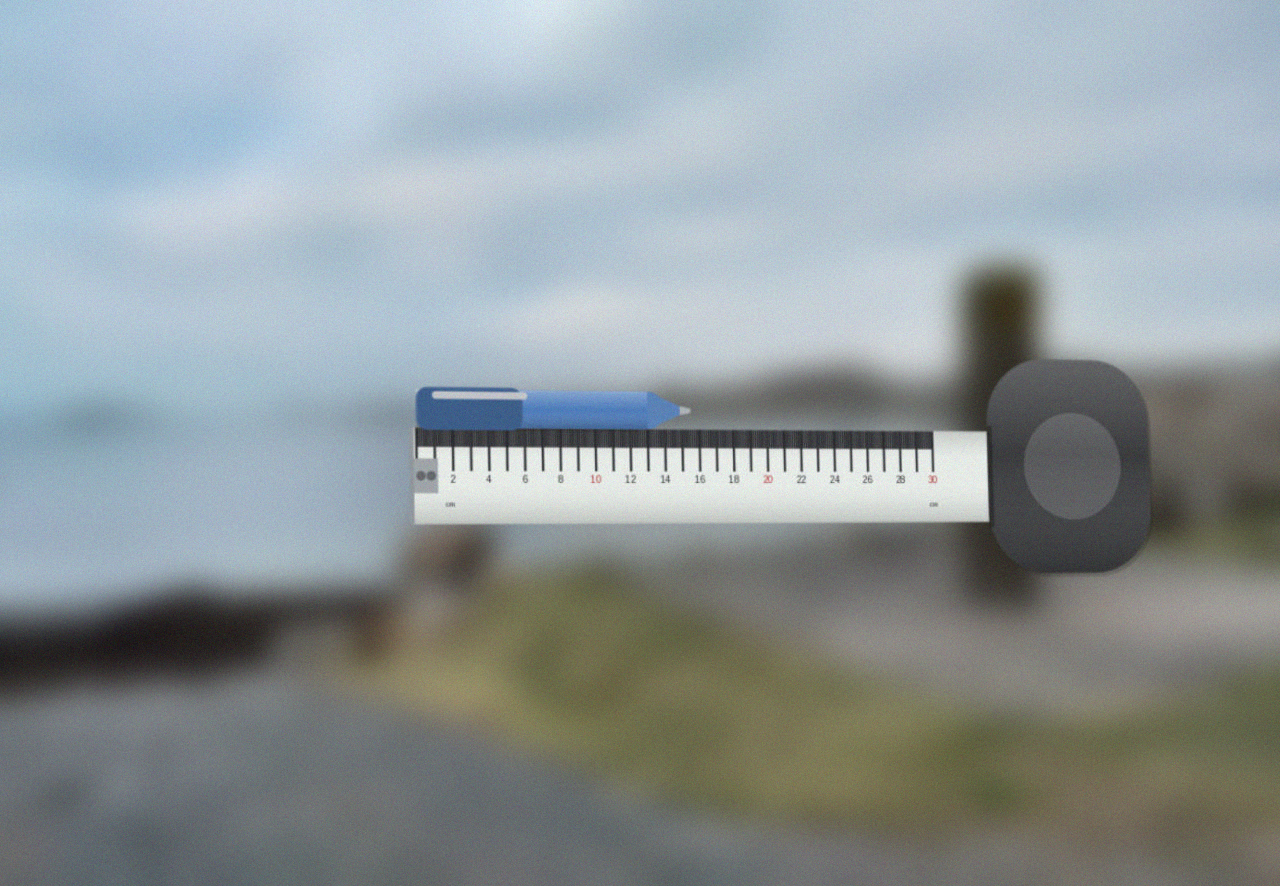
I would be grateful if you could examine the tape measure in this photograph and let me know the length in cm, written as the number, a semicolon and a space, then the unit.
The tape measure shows 15.5; cm
